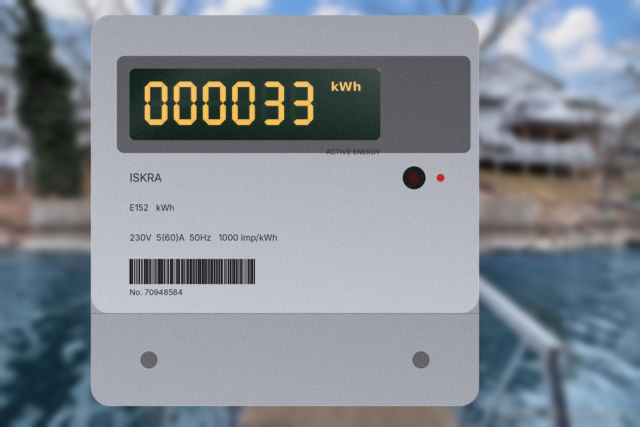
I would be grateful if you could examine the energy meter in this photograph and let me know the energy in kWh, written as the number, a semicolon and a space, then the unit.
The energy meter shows 33; kWh
